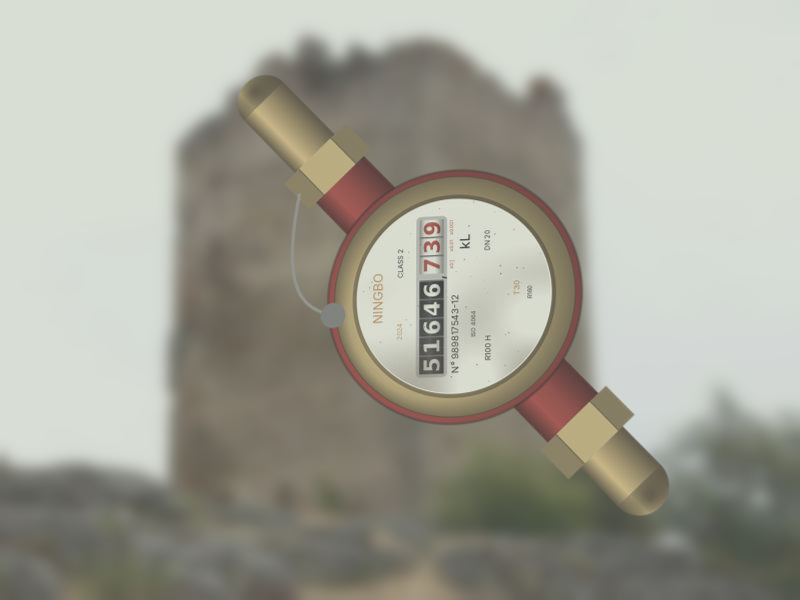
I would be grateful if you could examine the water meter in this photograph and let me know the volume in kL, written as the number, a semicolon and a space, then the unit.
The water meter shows 51646.739; kL
